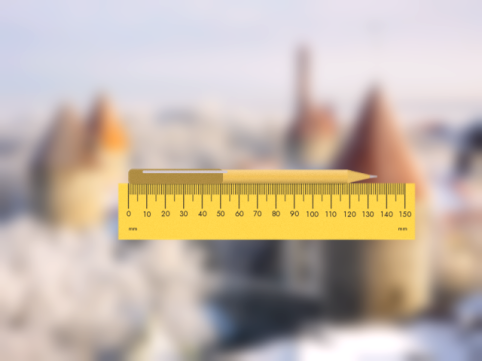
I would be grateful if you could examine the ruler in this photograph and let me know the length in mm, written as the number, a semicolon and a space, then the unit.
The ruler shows 135; mm
